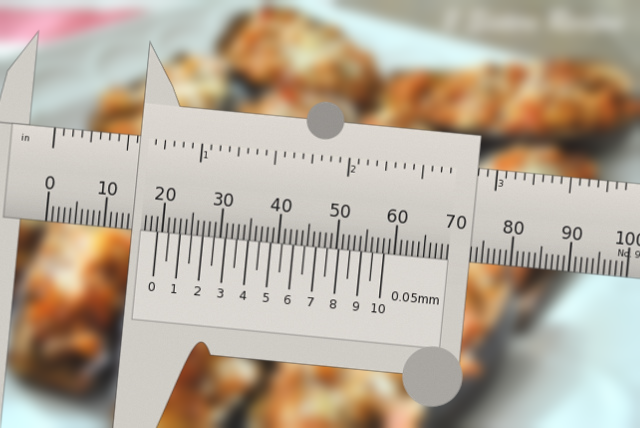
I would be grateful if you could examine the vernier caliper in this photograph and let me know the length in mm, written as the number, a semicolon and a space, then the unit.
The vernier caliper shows 19.2; mm
